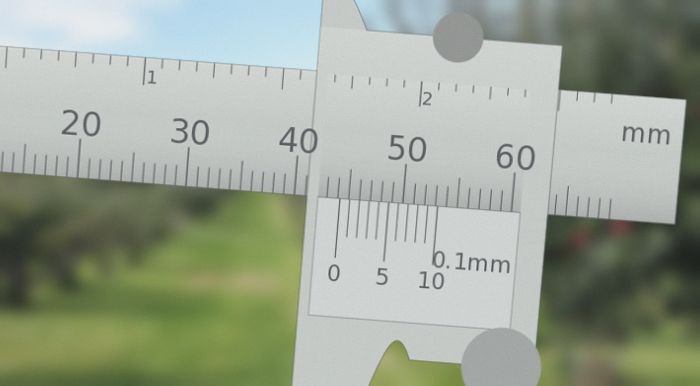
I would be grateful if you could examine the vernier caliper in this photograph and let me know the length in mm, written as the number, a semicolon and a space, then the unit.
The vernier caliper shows 44.2; mm
